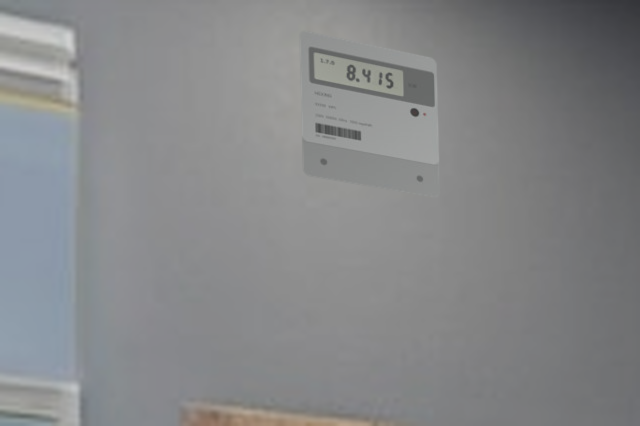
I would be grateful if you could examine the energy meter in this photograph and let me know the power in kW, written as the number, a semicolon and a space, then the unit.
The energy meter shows 8.415; kW
